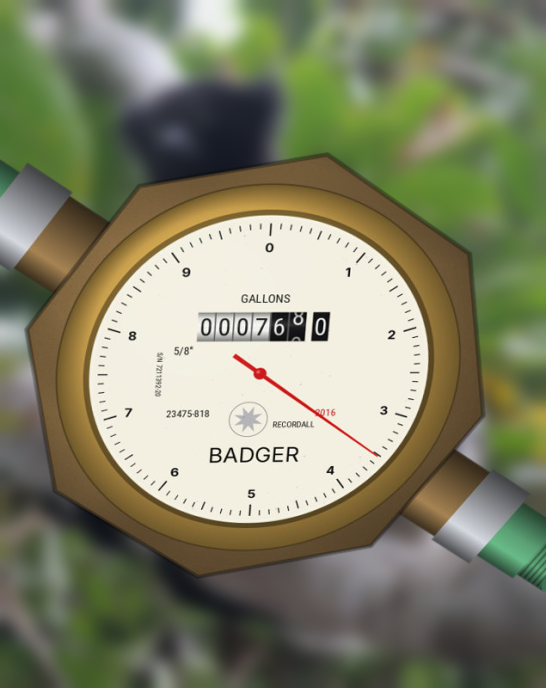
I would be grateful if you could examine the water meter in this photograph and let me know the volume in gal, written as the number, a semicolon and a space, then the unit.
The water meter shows 7683.5; gal
